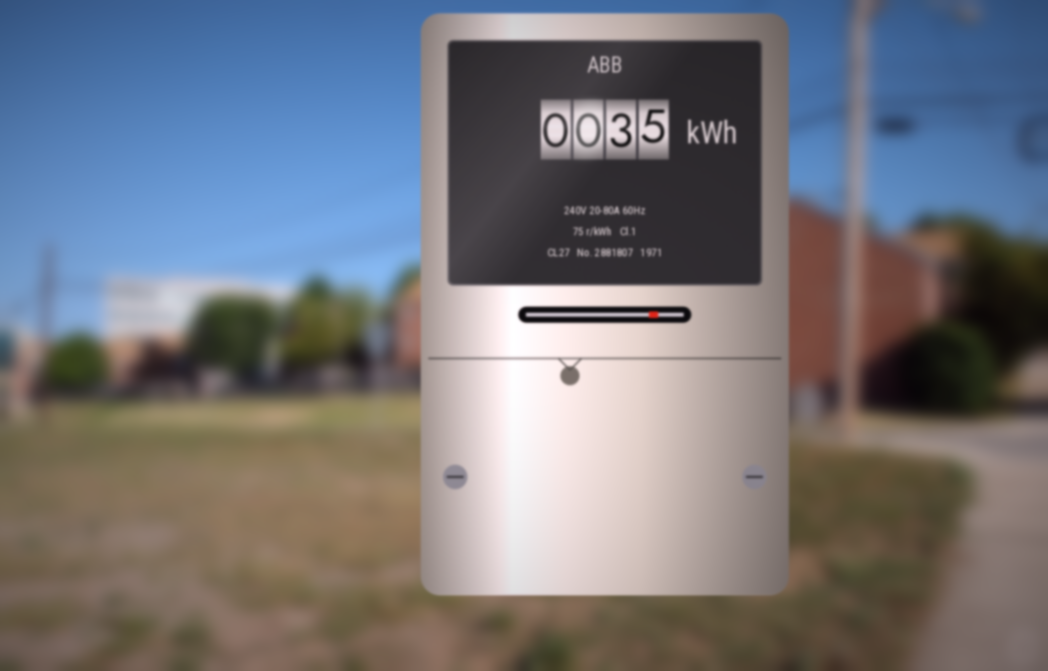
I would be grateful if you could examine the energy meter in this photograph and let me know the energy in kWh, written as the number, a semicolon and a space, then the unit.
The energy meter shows 35; kWh
